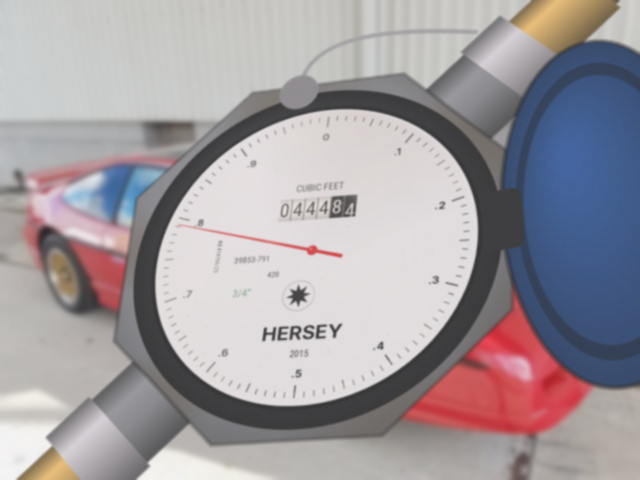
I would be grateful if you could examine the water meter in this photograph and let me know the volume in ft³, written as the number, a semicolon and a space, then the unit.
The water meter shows 44483.79; ft³
